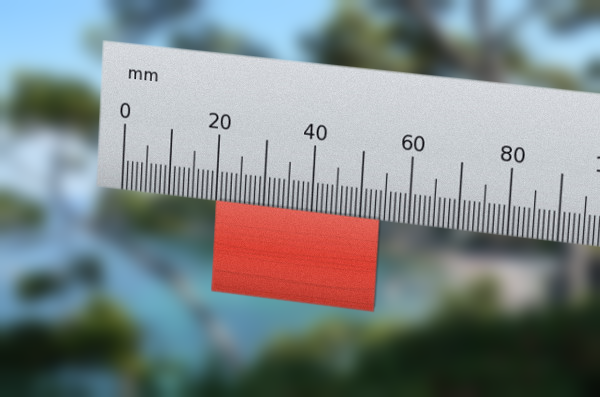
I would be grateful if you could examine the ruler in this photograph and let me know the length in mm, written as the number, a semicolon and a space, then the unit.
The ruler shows 34; mm
